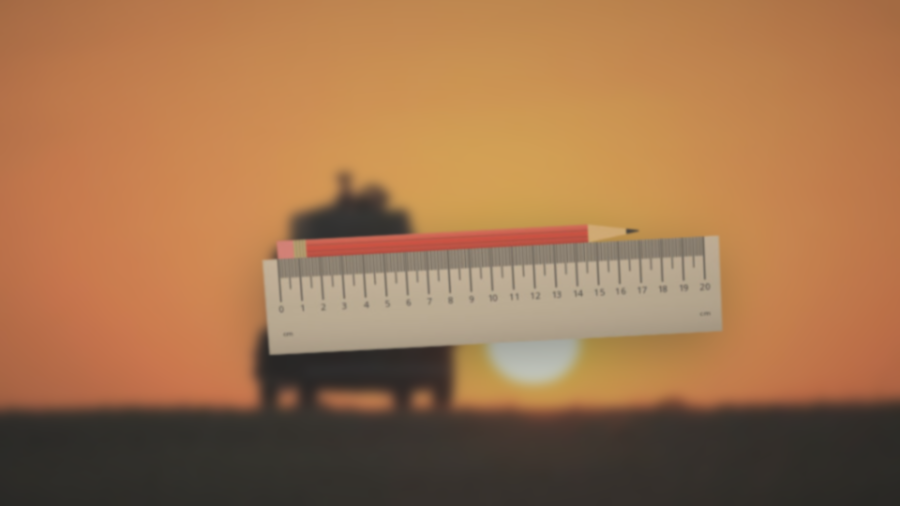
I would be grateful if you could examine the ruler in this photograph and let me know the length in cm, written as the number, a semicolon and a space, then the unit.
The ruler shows 17; cm
